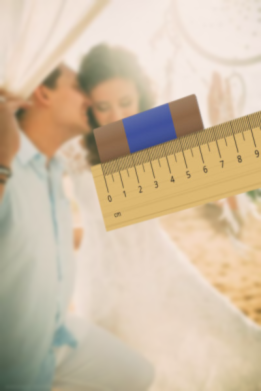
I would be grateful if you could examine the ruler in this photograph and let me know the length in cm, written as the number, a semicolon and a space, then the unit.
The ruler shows 6.5; cm
